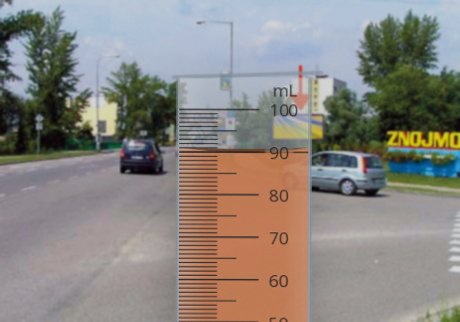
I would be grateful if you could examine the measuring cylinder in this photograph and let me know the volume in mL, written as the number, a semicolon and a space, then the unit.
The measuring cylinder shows 90; mL
